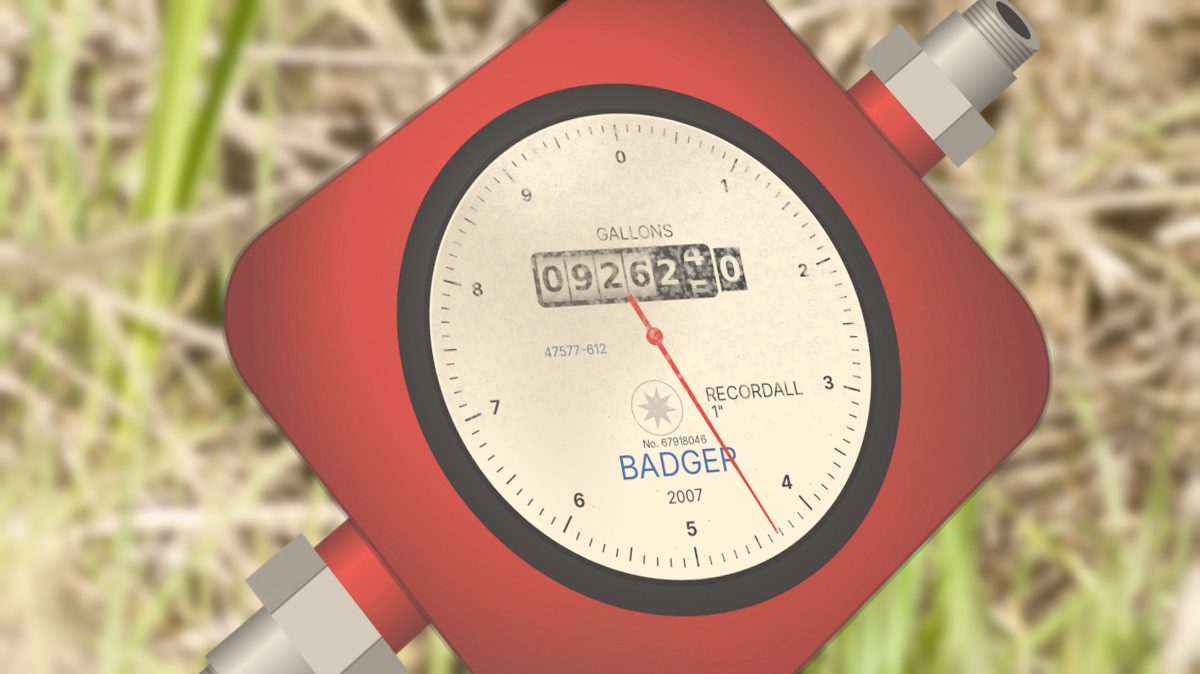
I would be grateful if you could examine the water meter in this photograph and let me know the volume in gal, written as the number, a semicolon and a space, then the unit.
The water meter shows 926244.3; gal
